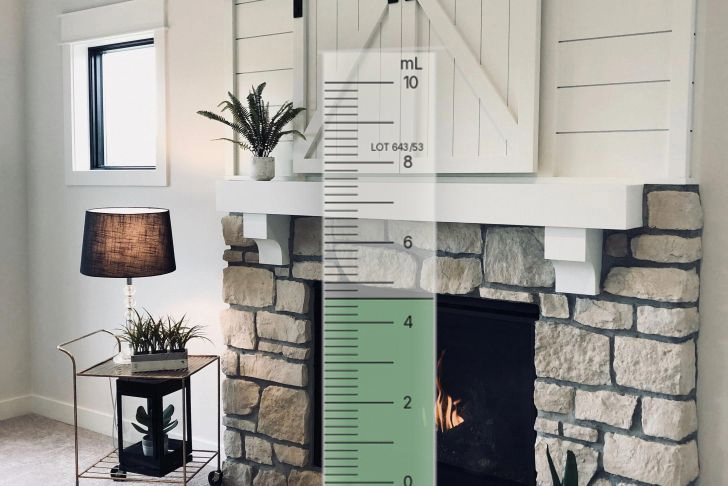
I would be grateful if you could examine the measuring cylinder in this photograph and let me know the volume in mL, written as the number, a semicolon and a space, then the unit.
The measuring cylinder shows 4.6; mL
